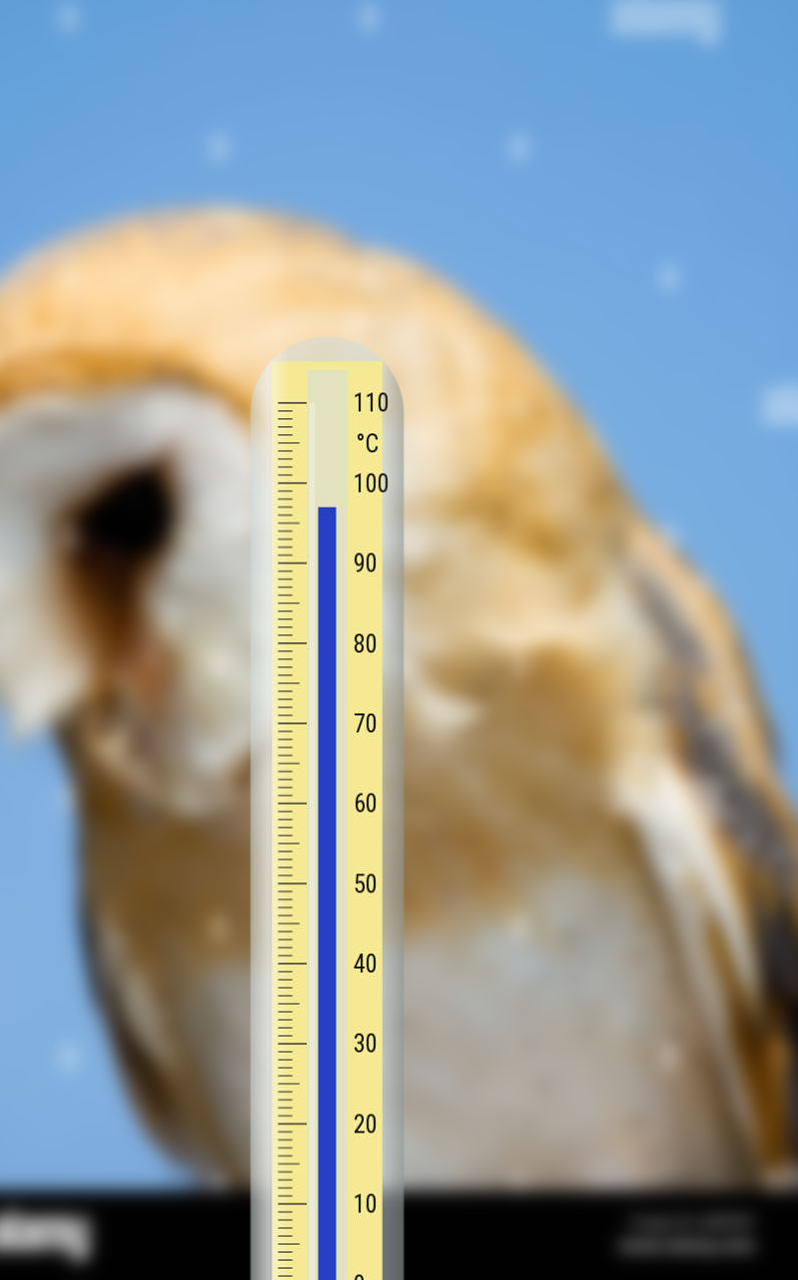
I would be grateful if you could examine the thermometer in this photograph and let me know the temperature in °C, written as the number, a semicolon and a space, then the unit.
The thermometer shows 97; °C
